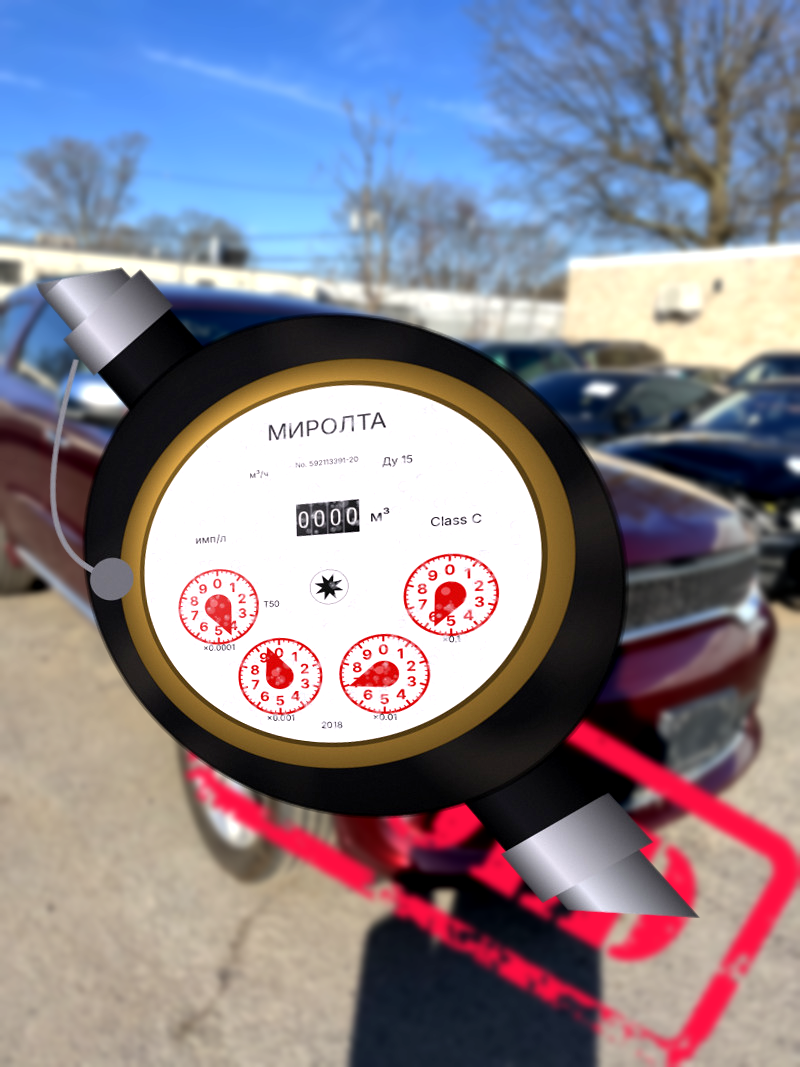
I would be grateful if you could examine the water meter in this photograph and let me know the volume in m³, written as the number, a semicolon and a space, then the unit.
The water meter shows 0.5694; m³
